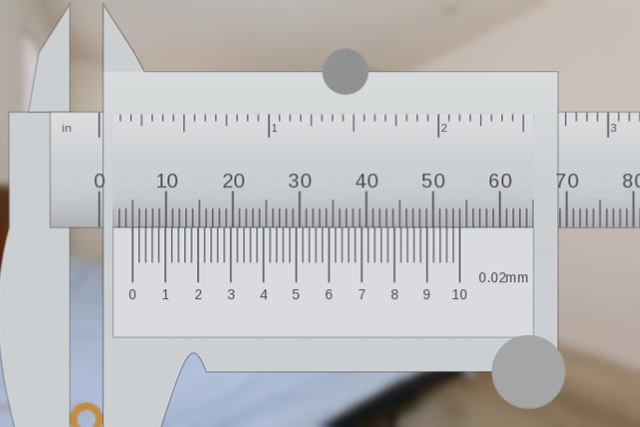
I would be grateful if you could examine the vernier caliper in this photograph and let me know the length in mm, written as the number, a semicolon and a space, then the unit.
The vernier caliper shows 5.0; mm
